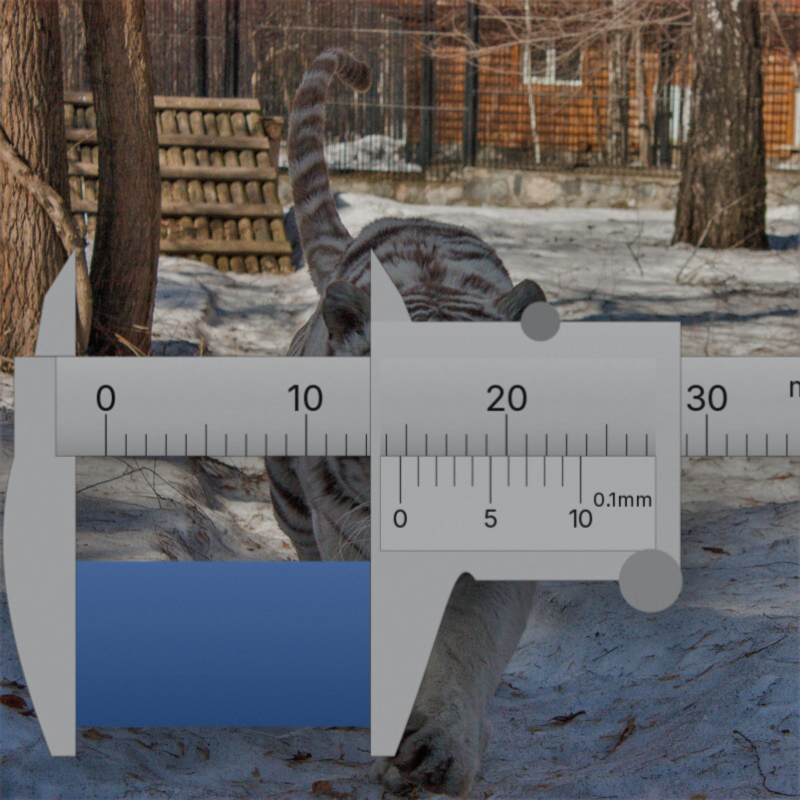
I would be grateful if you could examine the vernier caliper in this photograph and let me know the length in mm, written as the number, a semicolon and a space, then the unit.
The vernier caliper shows 14.7; mm
